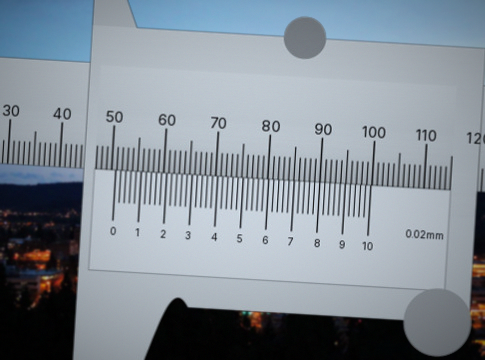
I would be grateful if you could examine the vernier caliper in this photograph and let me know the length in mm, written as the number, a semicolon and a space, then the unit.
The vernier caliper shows 50.8; mm
